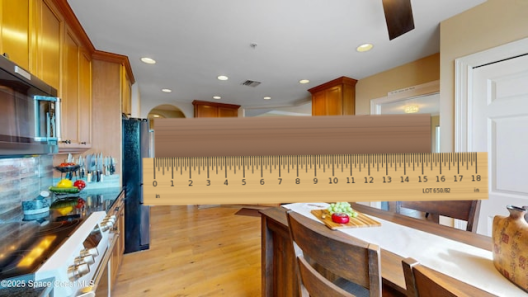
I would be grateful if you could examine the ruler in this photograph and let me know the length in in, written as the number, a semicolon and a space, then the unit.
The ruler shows 15.5; in
